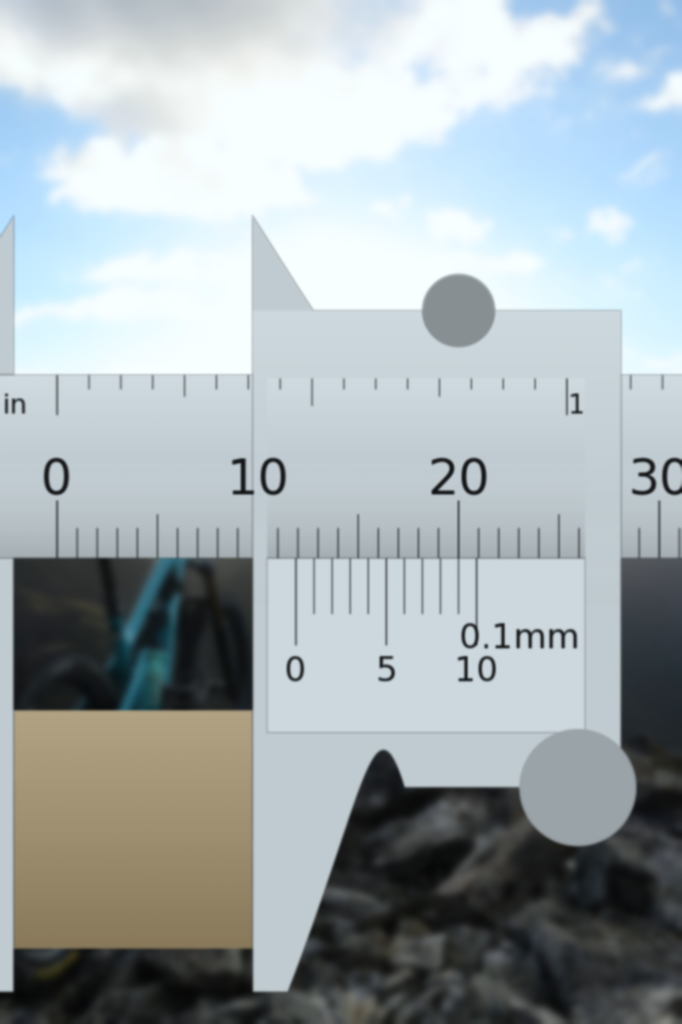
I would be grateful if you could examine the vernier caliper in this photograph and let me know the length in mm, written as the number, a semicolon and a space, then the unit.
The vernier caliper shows 11.9; mm
